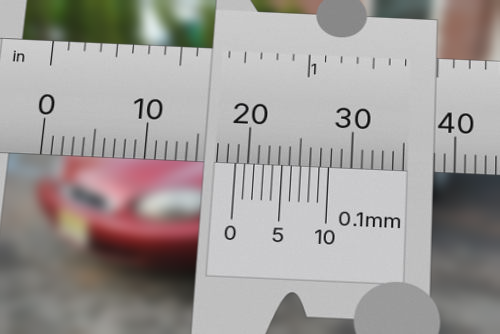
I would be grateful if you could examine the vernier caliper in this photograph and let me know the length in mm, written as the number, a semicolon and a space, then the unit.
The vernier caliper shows 18.8; mm
